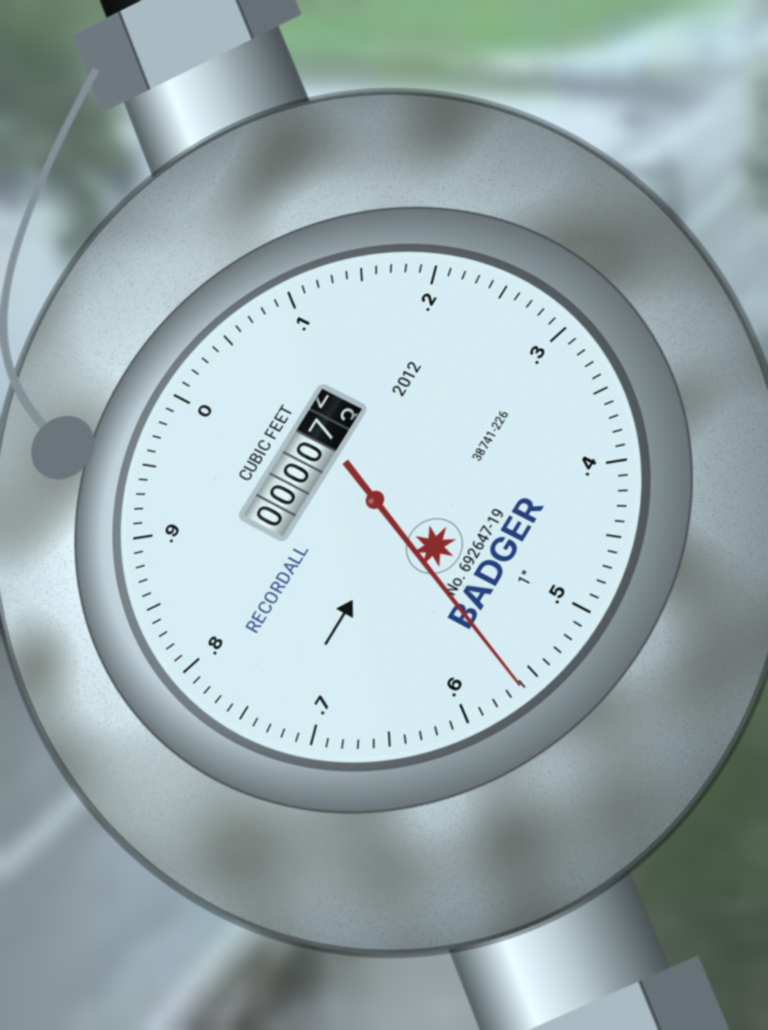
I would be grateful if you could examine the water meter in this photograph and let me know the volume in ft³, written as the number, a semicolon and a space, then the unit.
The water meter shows 72.56; ft³
